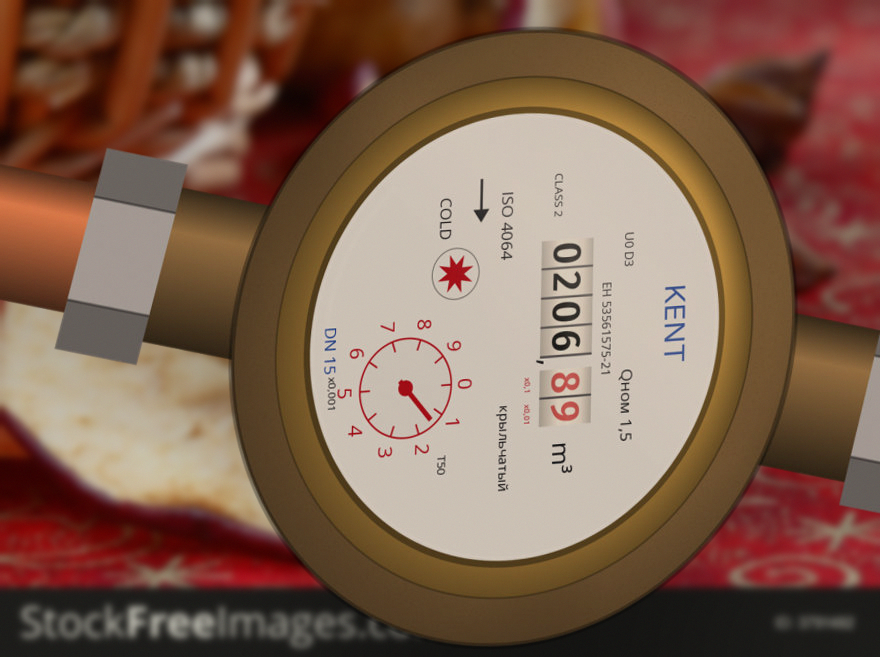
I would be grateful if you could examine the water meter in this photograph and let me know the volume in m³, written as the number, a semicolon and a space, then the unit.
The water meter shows 206.891; m³
